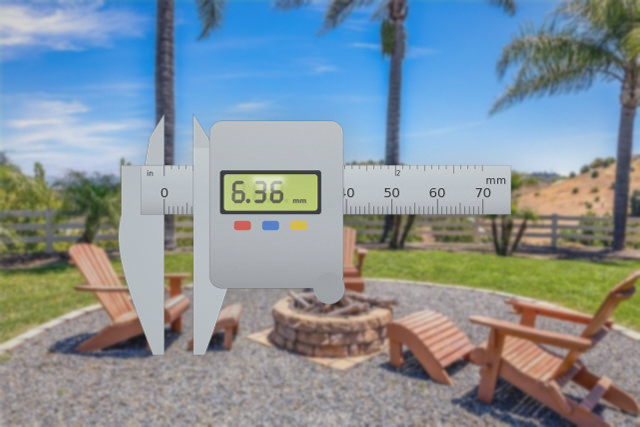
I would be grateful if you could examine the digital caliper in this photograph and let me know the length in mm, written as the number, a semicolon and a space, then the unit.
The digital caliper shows 6.36; mm
